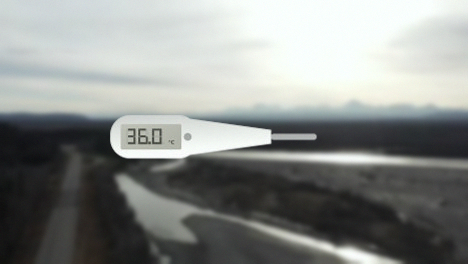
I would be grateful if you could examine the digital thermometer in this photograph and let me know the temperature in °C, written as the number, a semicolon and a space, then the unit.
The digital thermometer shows 36.0; °C
